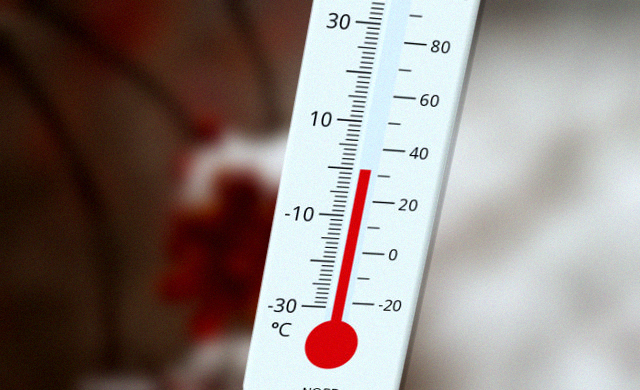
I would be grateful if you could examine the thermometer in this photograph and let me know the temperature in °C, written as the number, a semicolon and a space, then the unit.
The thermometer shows 0; °C
